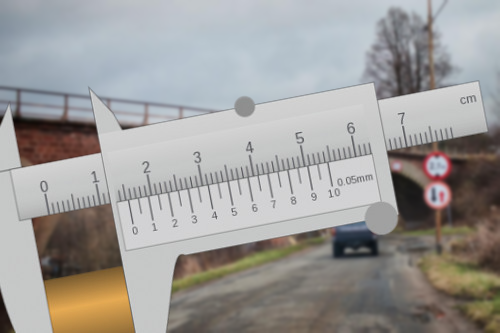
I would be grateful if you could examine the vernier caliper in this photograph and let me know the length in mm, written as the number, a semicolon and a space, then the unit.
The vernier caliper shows 15.5; mm
